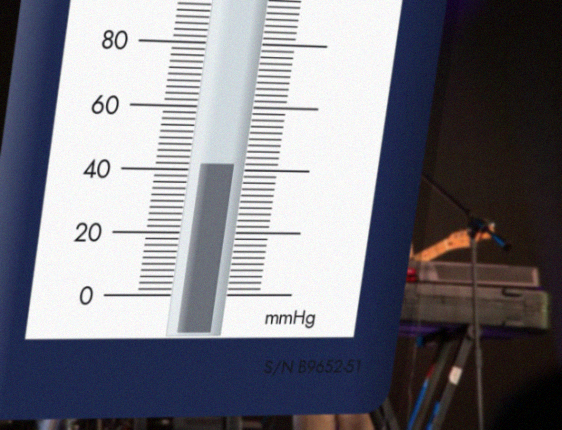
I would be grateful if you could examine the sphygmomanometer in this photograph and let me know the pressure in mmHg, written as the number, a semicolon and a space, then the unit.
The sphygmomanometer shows 42; mmHg
